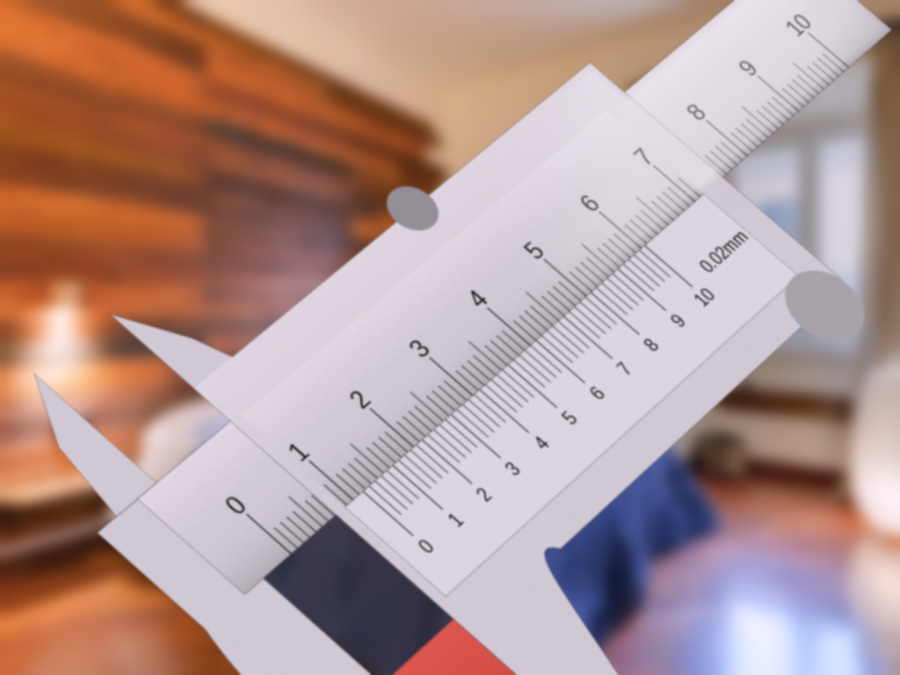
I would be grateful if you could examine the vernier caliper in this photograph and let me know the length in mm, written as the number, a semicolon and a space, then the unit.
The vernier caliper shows 11.6; mm
